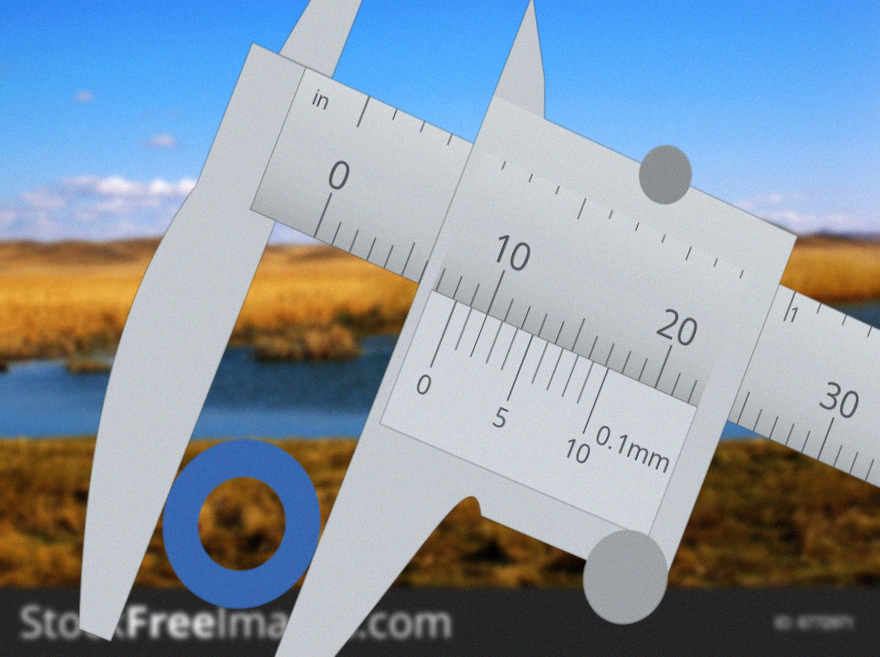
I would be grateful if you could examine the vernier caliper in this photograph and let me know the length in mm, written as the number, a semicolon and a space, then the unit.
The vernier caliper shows 8.2; mm
